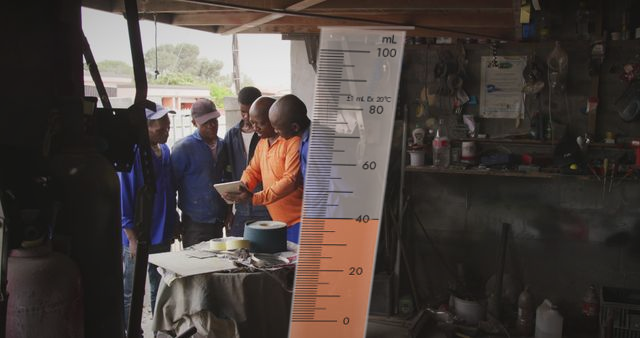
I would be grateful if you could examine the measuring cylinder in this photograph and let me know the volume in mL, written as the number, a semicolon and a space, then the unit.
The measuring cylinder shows 40; mL
